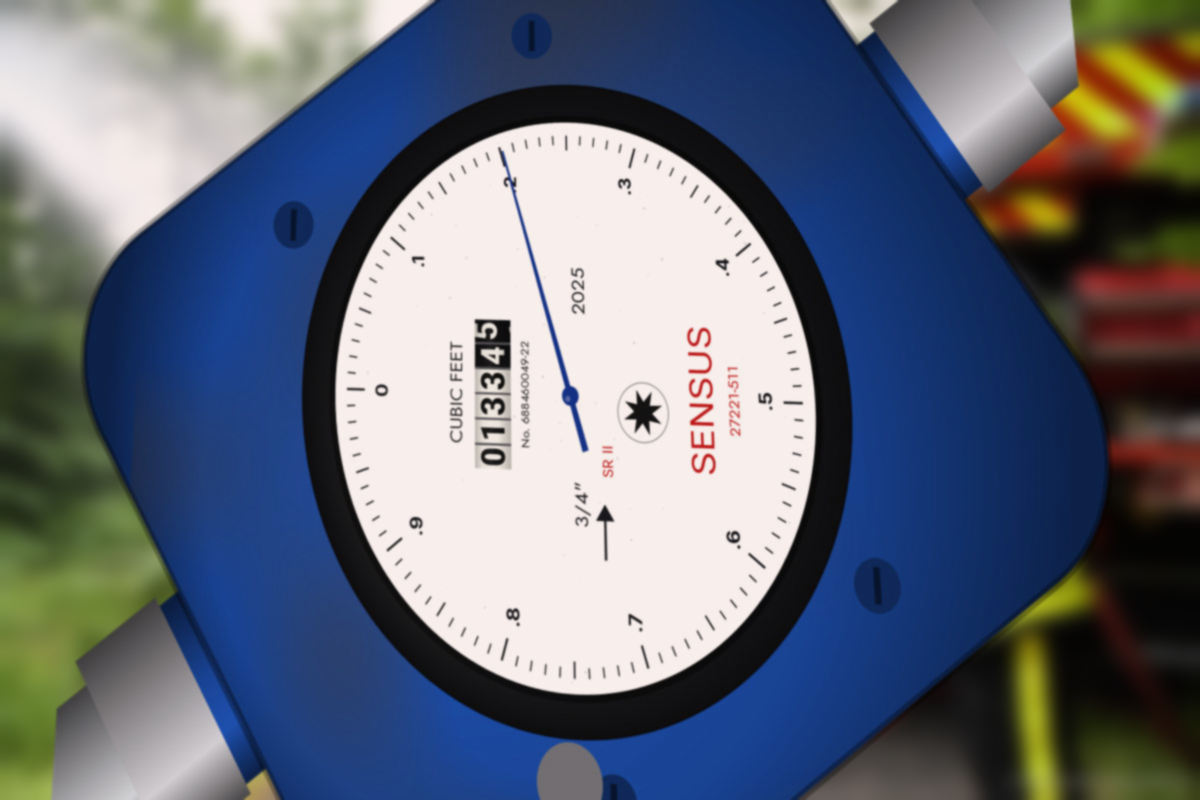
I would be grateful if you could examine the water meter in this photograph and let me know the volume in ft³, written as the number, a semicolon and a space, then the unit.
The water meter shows 13345.20; ft³
